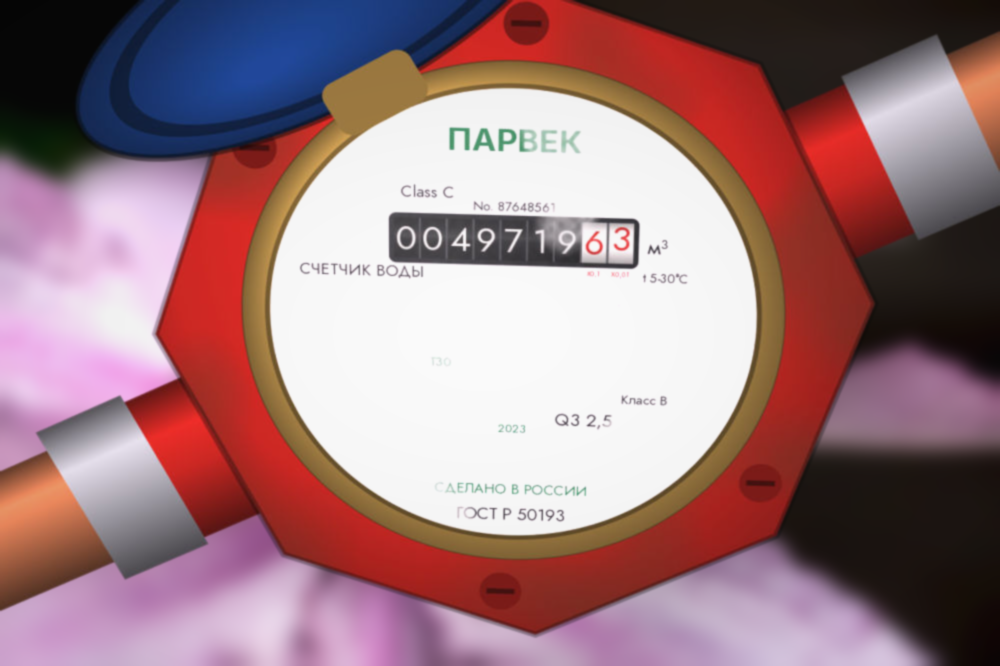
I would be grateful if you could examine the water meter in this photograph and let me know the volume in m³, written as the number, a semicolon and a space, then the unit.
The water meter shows 49719.63; m³
